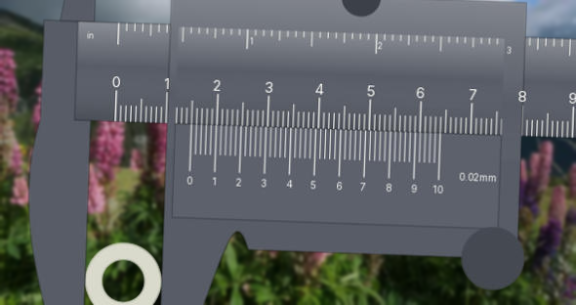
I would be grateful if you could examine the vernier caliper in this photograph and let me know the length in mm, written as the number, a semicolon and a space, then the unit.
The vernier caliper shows 15.0; mm
